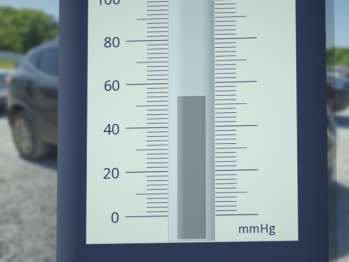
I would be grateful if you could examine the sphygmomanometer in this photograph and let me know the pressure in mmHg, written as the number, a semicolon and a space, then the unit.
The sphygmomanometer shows 54; mmHg
